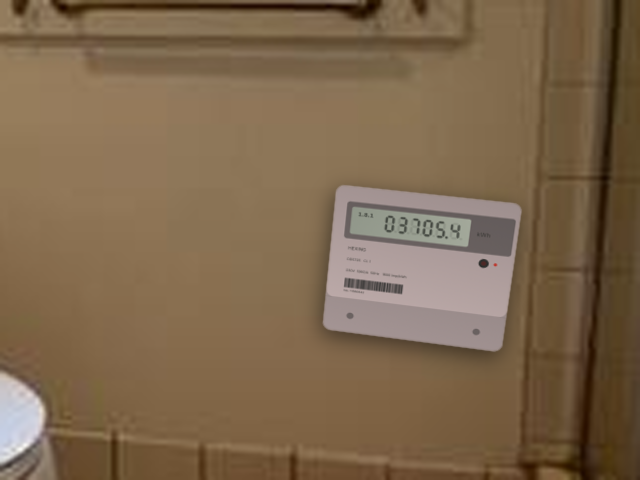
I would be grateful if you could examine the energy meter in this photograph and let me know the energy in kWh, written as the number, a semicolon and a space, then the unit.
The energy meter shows 3705.4; kWh
